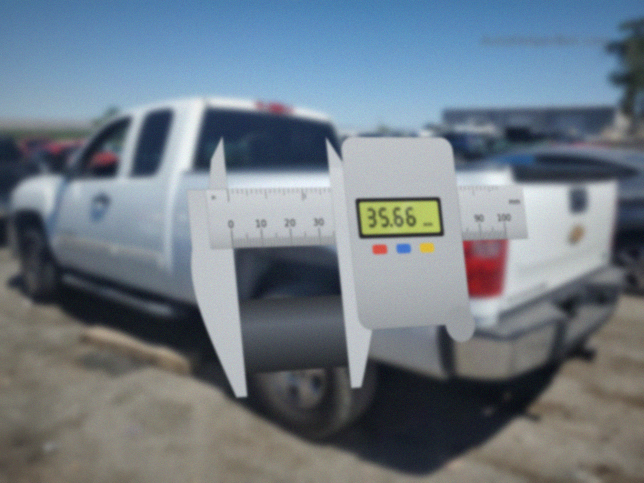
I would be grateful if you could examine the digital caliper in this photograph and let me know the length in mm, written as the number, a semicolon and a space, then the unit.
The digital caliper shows 35.66; mm
